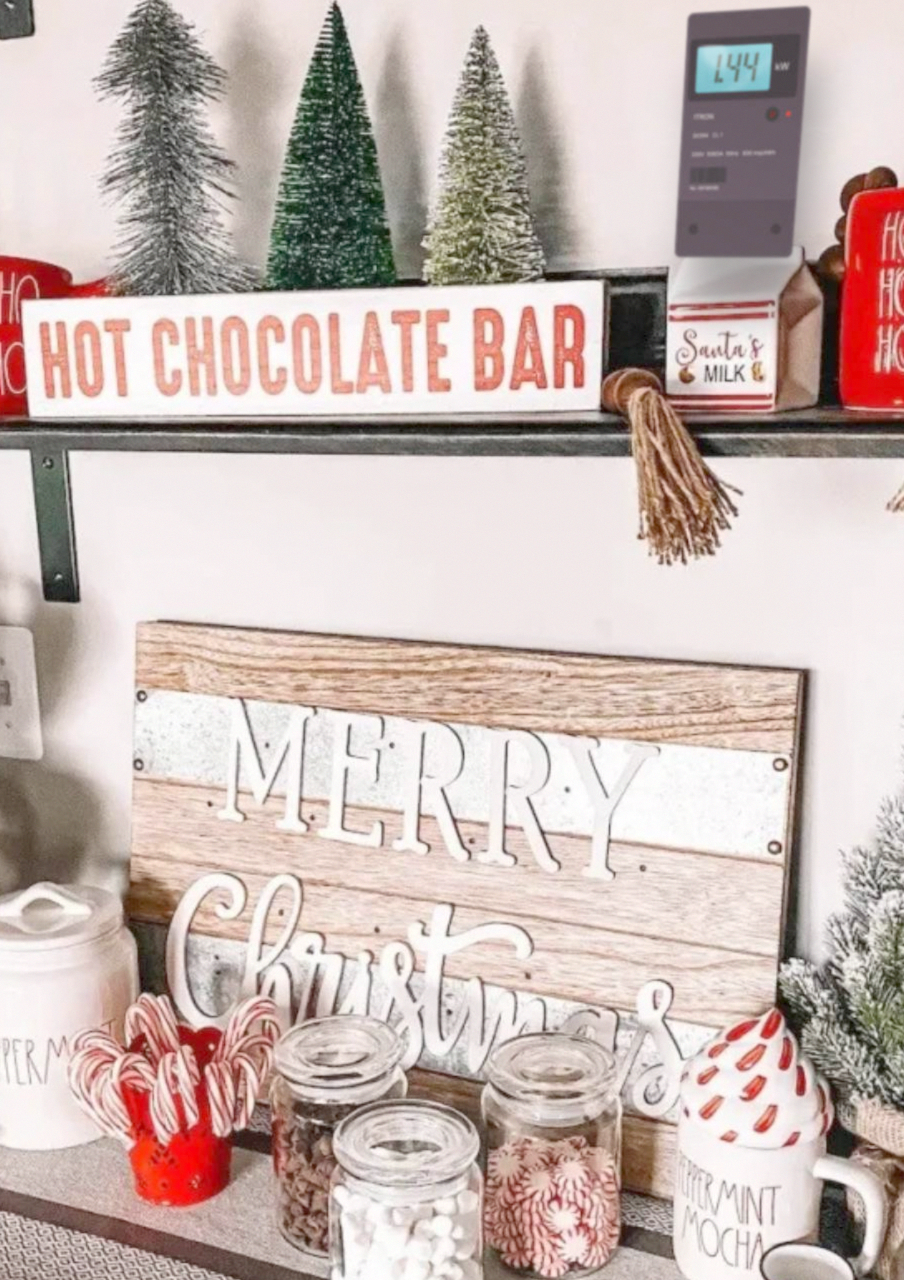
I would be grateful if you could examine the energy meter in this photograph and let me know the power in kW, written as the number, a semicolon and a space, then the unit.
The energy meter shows 1.44; kW
